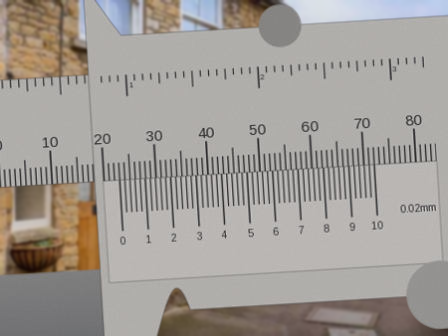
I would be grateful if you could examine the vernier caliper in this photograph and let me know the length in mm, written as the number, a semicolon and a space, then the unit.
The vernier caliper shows 23.0; mm
